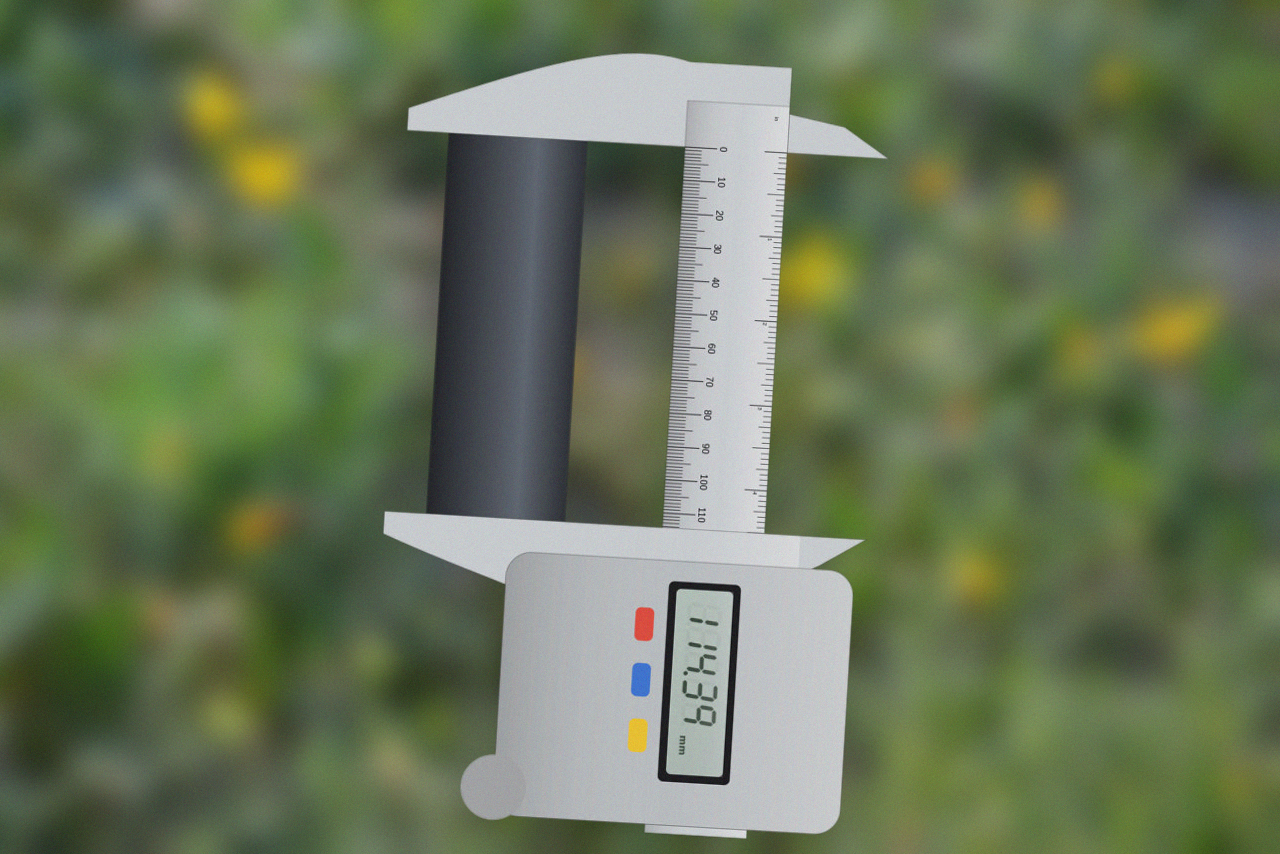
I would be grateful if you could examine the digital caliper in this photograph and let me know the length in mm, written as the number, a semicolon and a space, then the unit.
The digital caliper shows 114.39; mm
